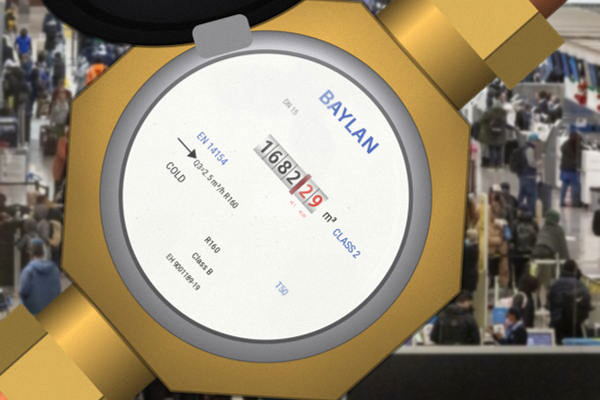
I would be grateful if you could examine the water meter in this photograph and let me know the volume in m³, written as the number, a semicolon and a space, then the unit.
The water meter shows 1682.29; m³
